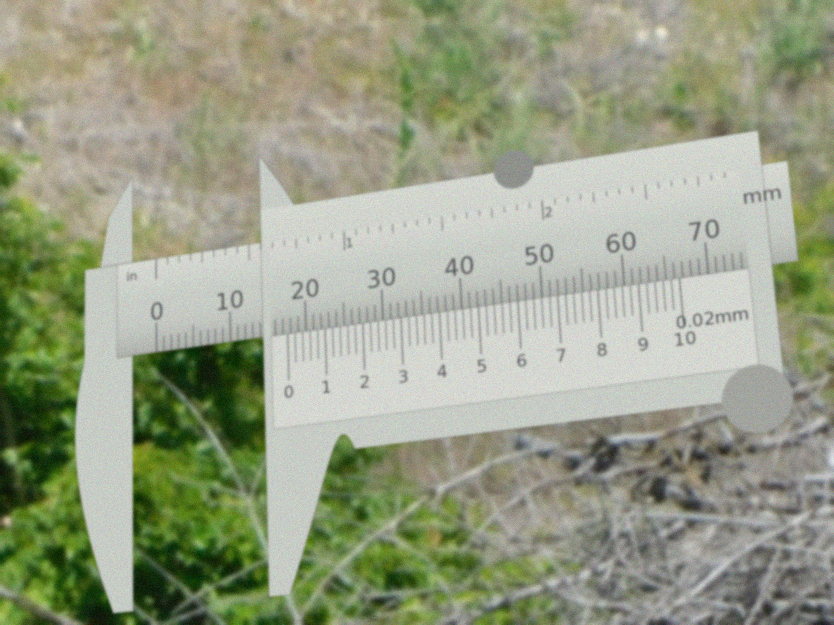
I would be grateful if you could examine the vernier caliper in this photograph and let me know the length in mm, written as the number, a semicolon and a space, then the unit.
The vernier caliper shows 17.6; mm
